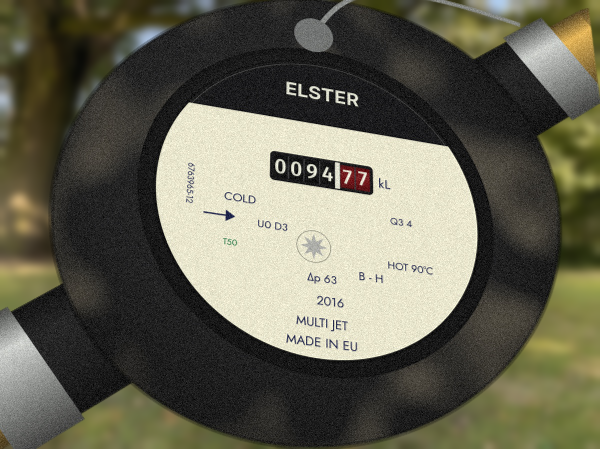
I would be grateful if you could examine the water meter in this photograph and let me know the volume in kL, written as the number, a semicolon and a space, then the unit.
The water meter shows 94.77; kL
